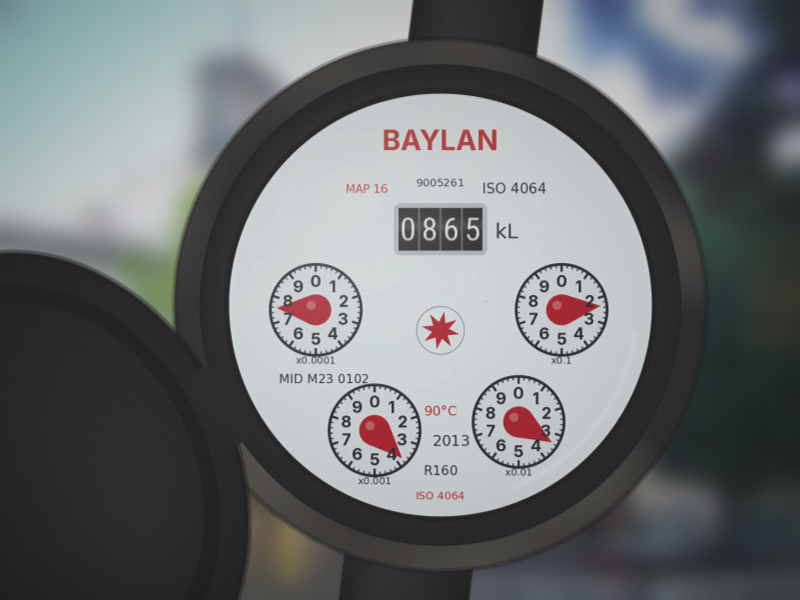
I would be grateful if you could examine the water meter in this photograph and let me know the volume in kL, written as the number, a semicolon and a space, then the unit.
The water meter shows 865.2337; kL
